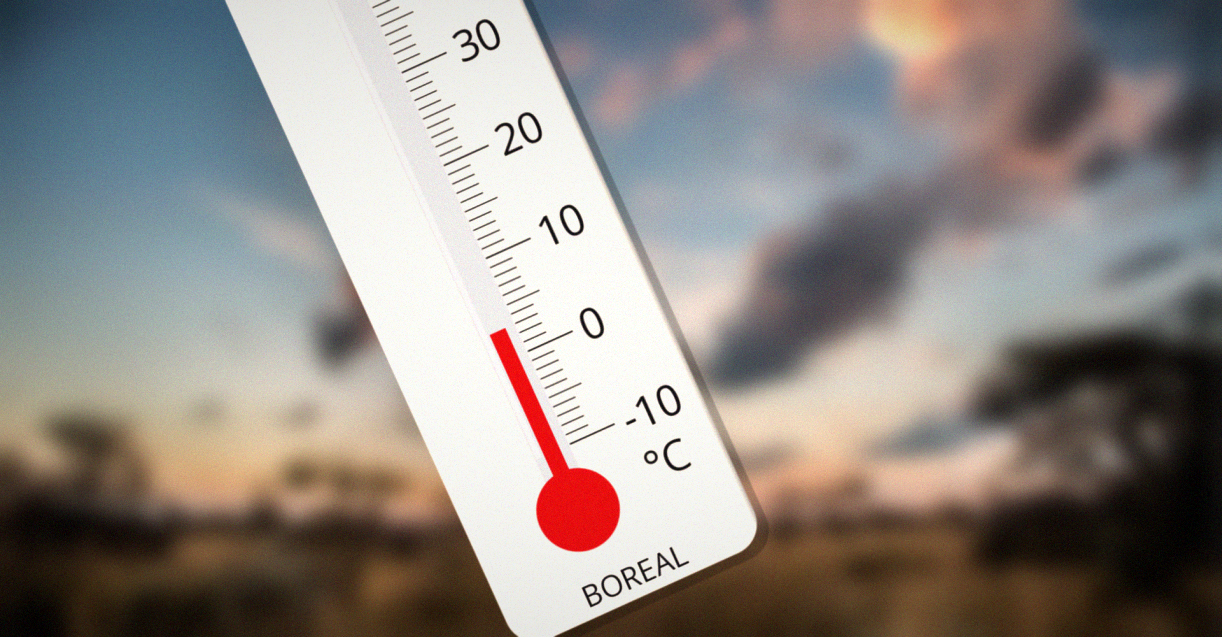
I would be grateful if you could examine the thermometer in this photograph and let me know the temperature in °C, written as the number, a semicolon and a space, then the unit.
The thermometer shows 3; °C
